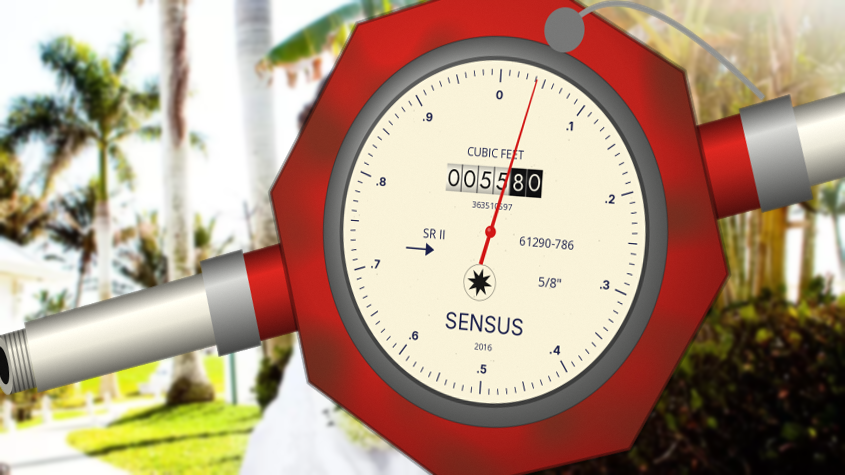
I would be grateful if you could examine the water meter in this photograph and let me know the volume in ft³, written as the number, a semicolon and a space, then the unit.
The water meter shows 5580.04; ft³
